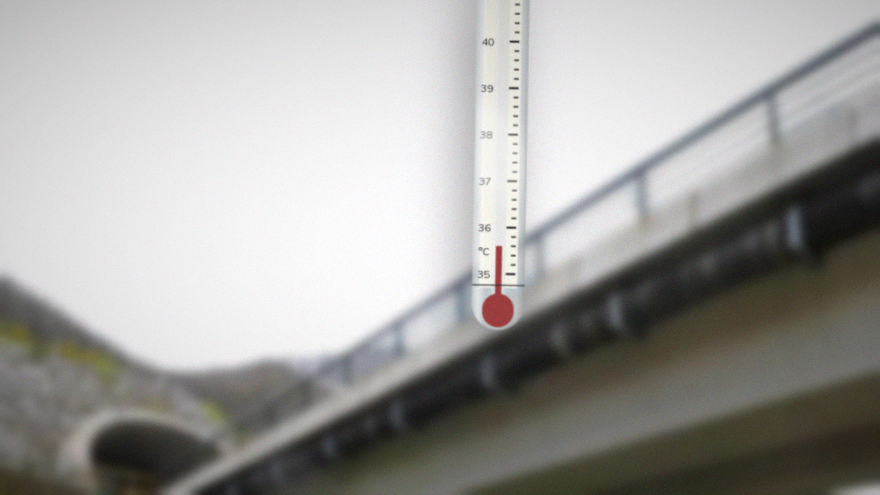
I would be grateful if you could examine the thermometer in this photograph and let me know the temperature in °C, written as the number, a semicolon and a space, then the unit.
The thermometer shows 35.6; °C
